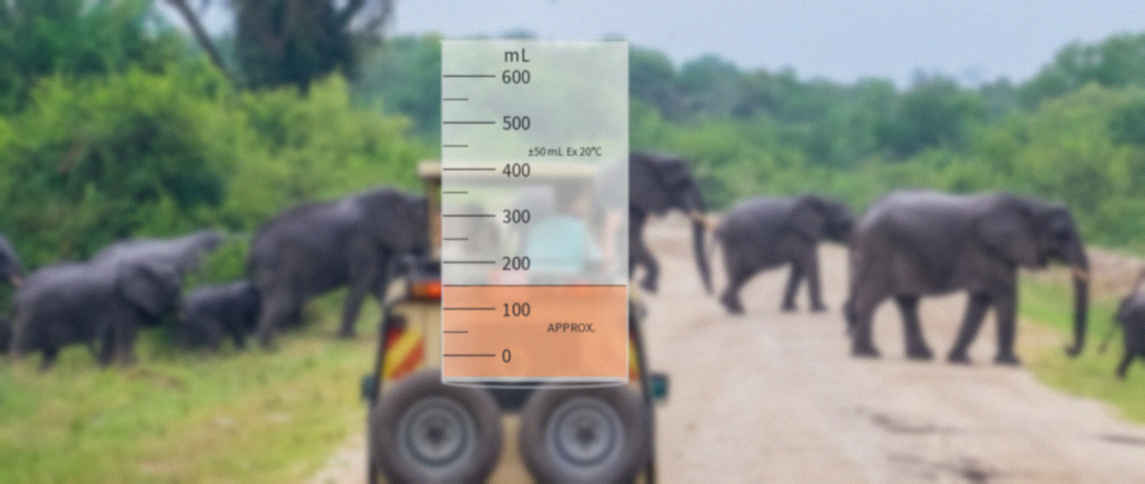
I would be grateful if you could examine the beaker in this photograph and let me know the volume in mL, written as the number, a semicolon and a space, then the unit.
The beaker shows 150; mL
